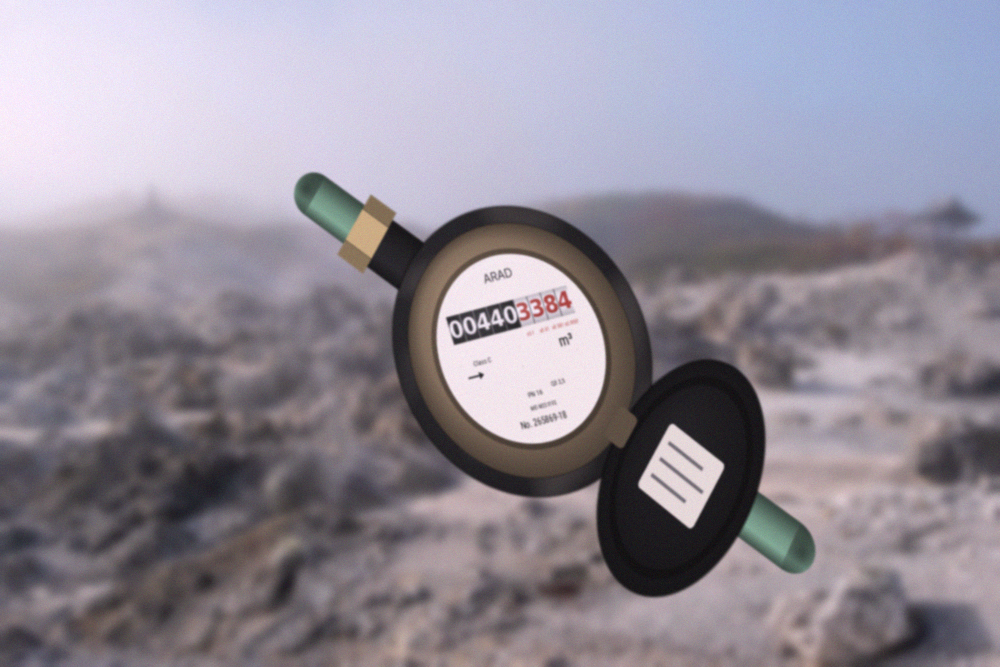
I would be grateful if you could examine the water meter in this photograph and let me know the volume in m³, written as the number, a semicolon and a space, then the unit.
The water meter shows 440.3384; m³
